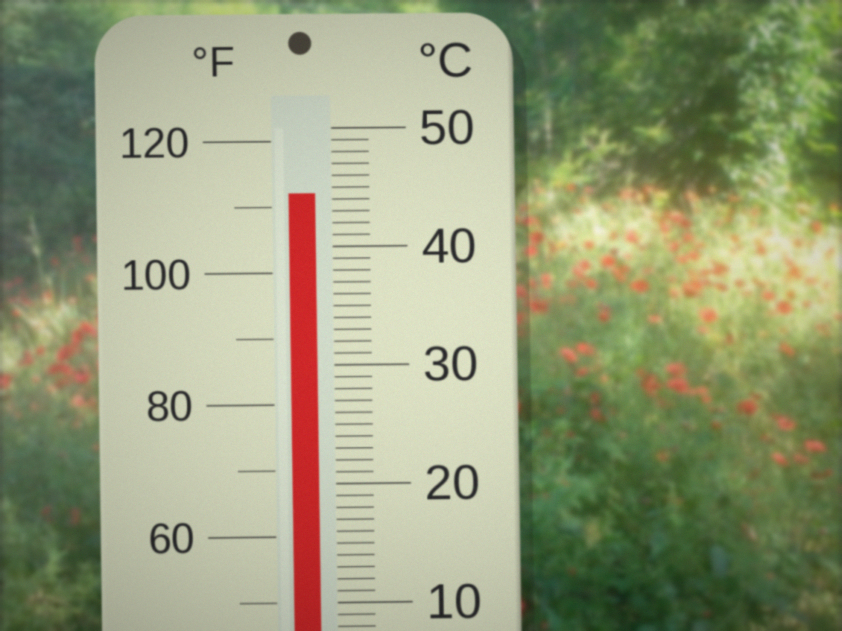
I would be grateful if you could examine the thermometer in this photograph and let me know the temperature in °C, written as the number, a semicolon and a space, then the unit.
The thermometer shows 44.5; °C
